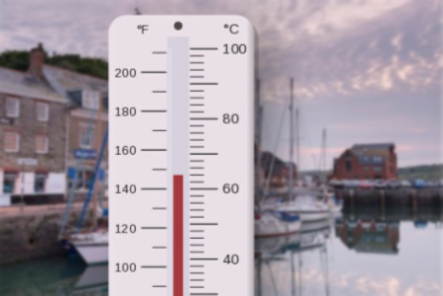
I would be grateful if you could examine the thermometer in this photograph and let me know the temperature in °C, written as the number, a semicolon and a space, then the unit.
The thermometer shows 64; °C
